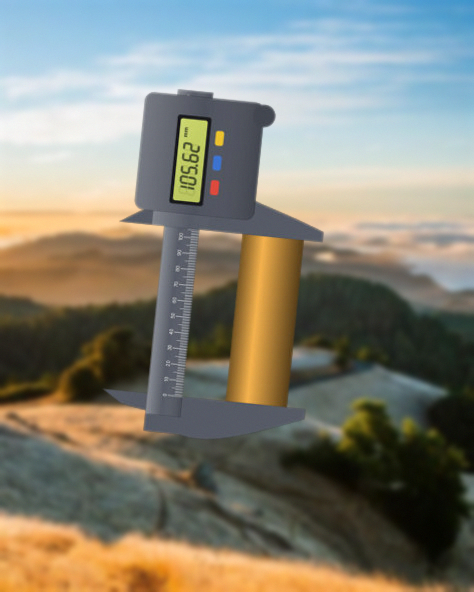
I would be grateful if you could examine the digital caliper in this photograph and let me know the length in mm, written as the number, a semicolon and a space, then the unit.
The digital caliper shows 105.62; mm
